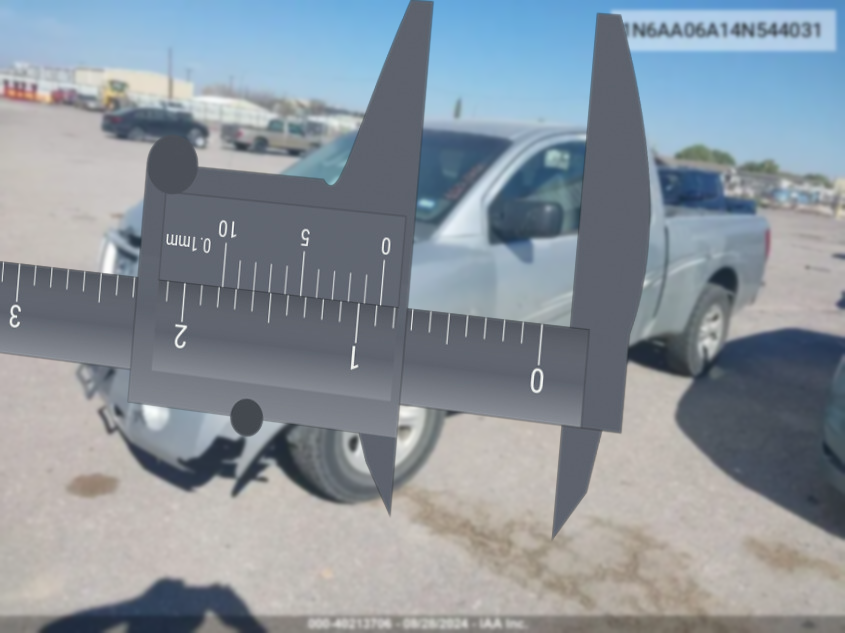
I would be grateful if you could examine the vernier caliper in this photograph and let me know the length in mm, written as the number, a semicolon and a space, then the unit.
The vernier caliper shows 8.8; mm
